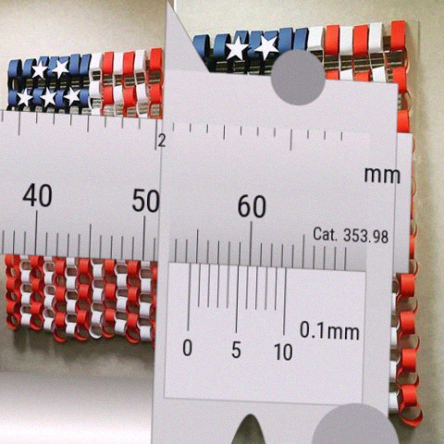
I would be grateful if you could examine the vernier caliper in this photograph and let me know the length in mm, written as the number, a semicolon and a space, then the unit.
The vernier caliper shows 54.4; mm
